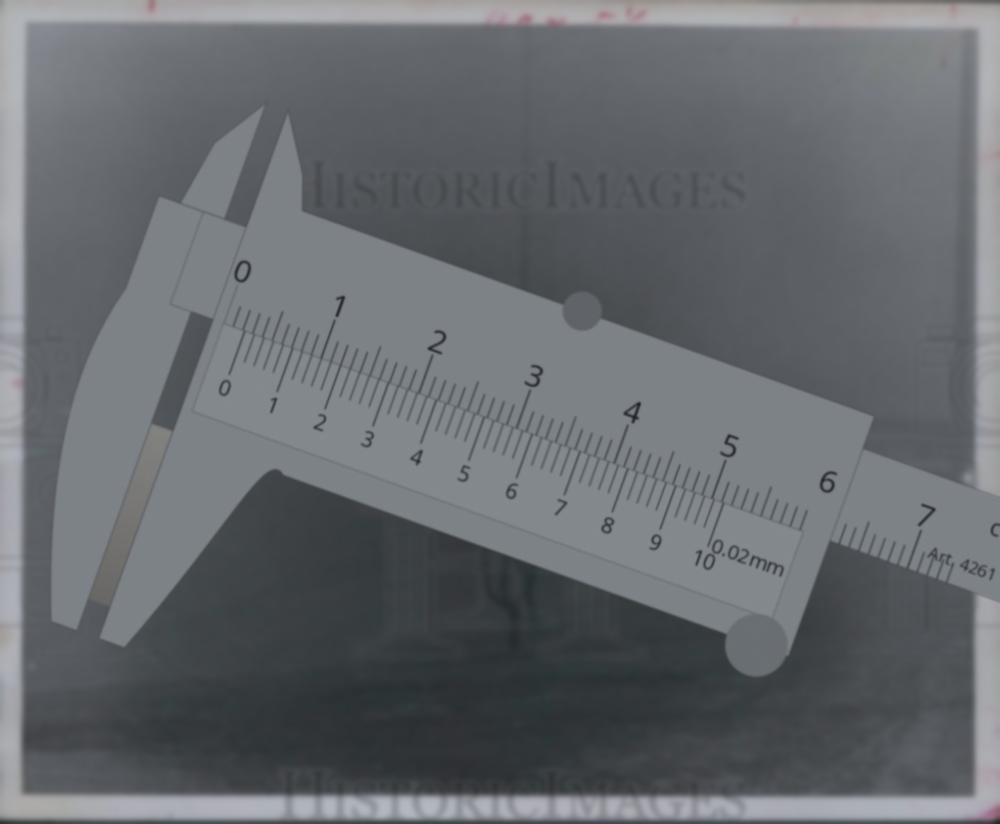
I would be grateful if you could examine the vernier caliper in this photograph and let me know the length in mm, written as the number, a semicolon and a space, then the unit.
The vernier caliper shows 2.2; mm
